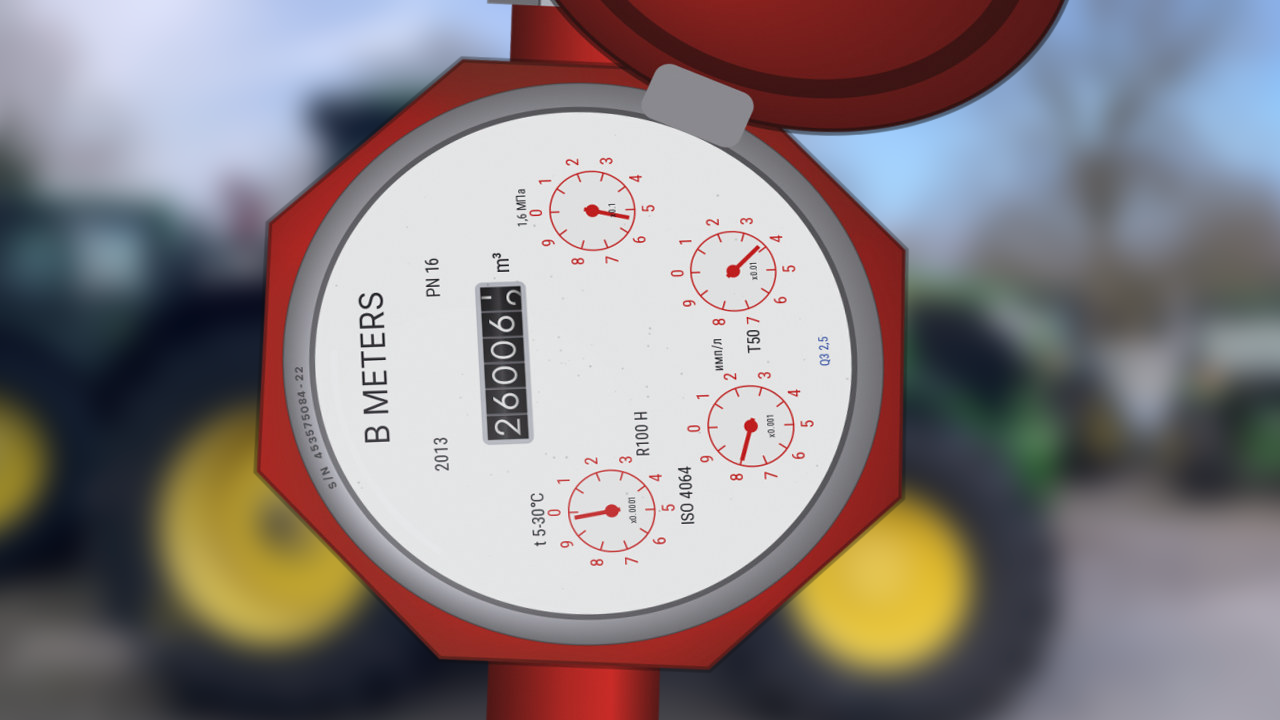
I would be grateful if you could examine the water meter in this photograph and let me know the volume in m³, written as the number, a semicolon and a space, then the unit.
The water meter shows 260061.5379; m³
